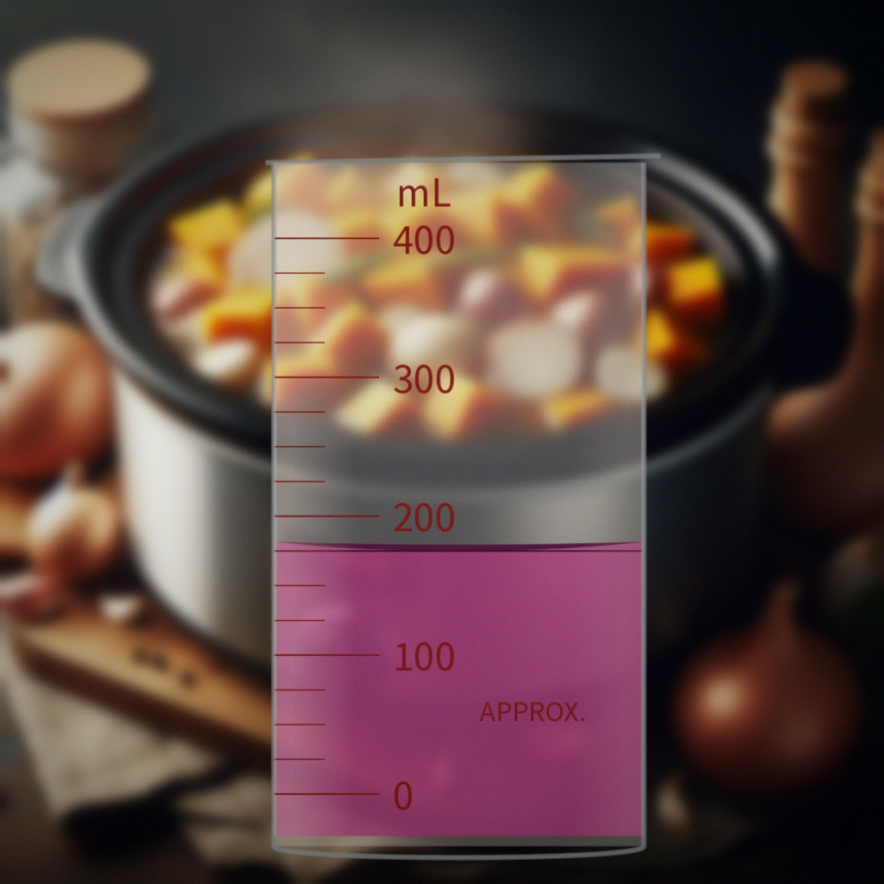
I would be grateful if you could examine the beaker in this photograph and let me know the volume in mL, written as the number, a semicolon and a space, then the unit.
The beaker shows 175; mL
